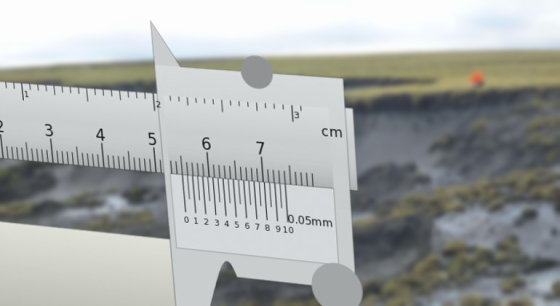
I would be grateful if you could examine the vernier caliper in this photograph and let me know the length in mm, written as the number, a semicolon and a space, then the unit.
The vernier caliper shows 55.0; mm
